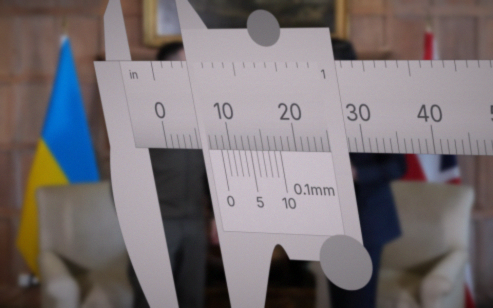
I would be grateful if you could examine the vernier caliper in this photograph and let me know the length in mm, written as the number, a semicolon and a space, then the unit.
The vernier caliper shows 8.6; mm
